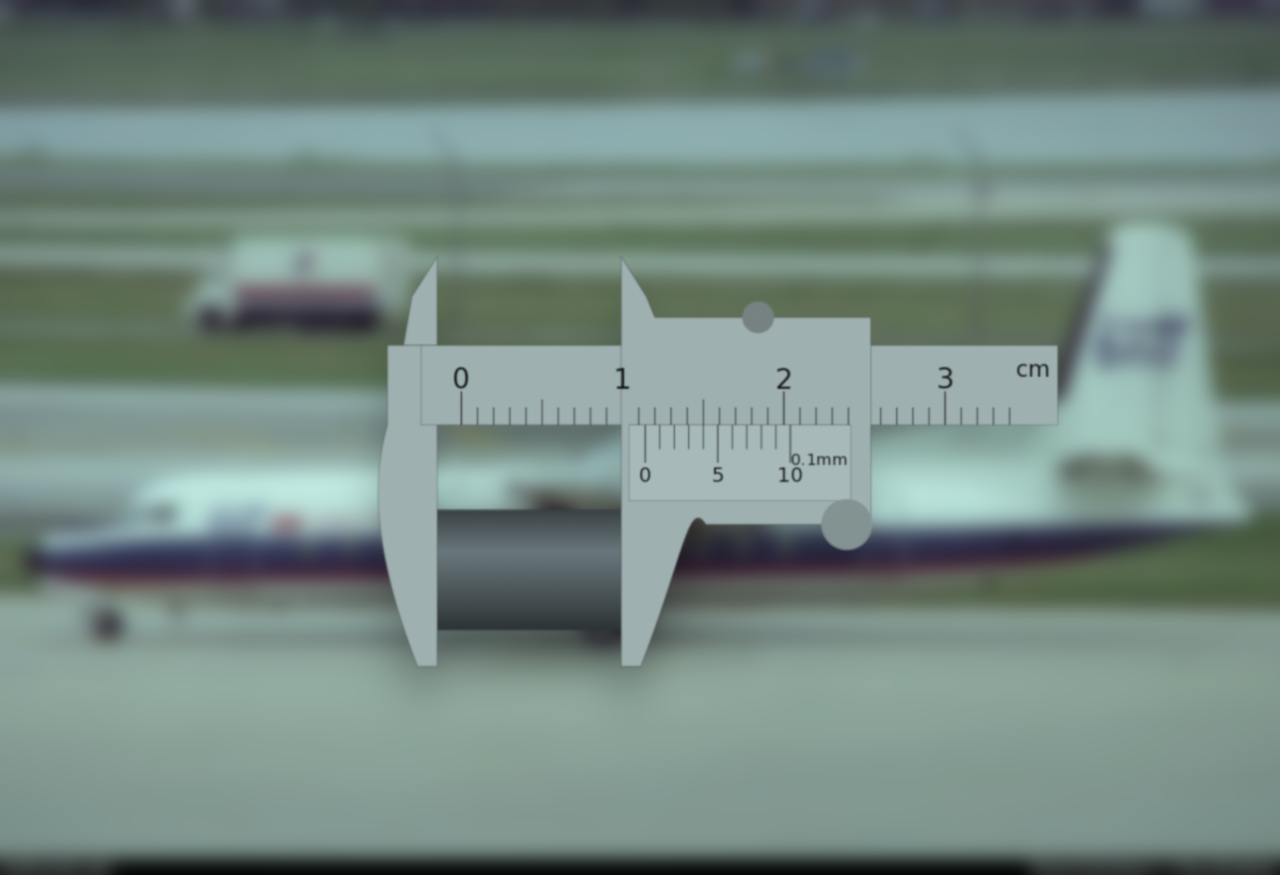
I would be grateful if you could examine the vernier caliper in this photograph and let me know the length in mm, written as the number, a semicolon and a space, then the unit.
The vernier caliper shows 11.4; mm
